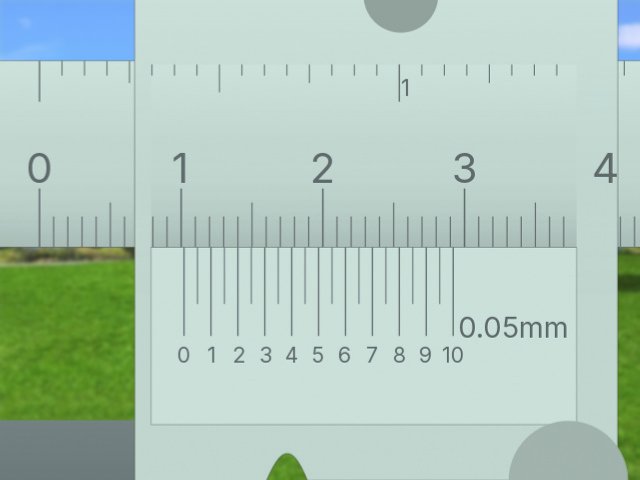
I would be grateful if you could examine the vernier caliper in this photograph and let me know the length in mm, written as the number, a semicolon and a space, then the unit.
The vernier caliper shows 10.2; mm
